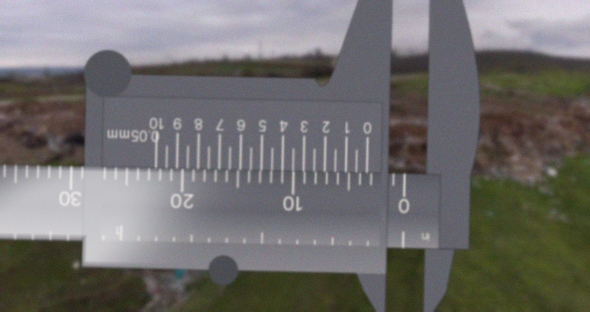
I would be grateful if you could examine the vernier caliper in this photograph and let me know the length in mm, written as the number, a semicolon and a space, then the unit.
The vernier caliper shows 3.4; mm
